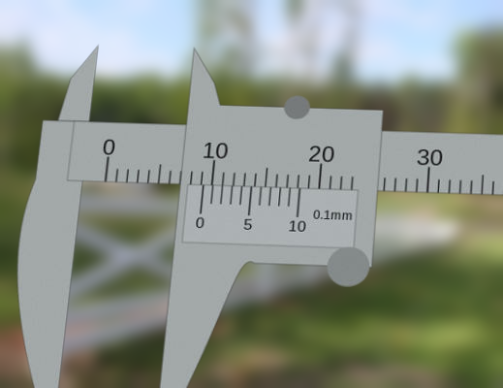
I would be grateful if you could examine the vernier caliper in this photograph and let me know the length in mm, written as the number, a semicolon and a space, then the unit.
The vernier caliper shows 9.2; mm
